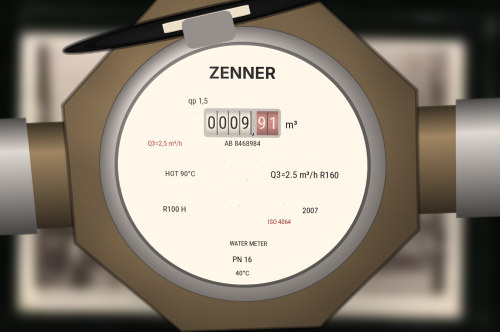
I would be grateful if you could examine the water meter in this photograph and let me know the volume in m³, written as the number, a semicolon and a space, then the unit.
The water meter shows 9.91; m³
